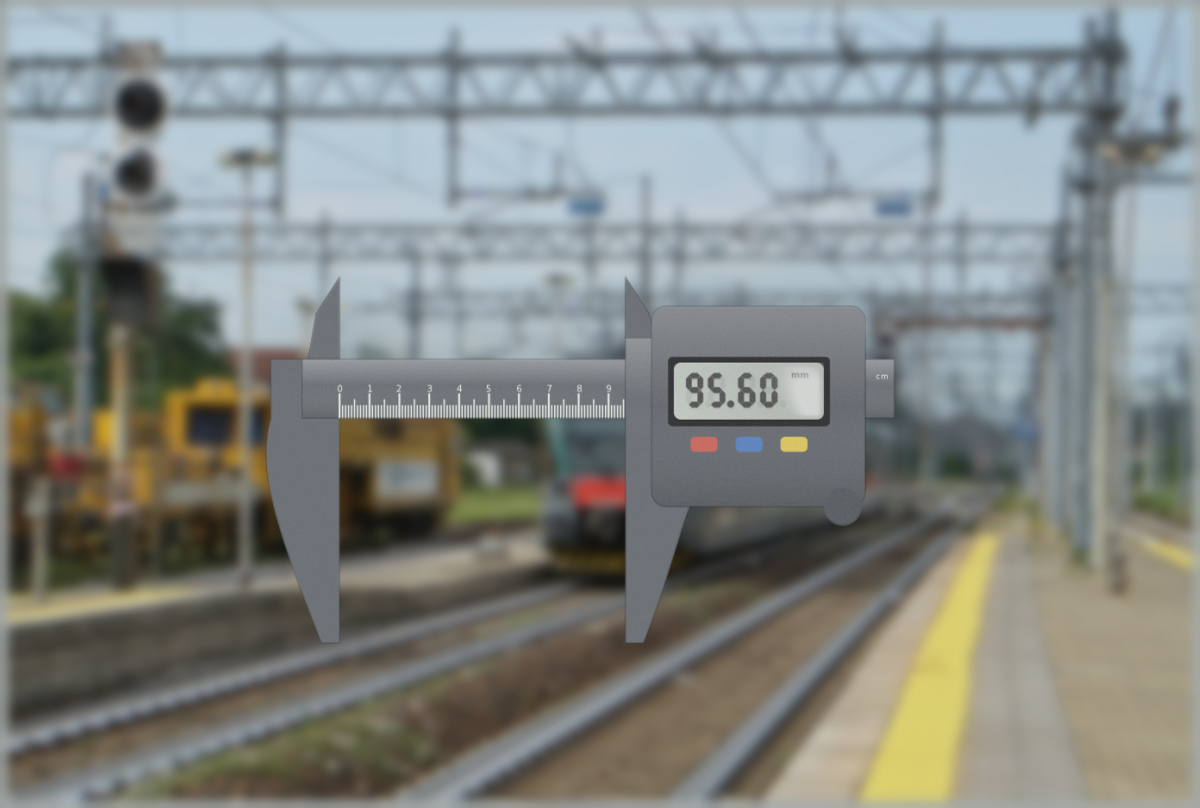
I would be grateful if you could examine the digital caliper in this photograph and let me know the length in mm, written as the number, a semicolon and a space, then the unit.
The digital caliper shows 95.60; mm
